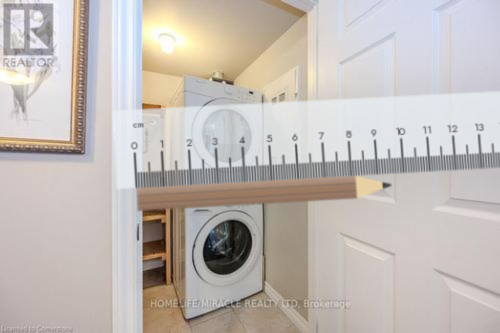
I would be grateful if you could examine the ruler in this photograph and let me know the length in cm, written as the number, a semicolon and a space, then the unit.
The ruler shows 9.5; cm
